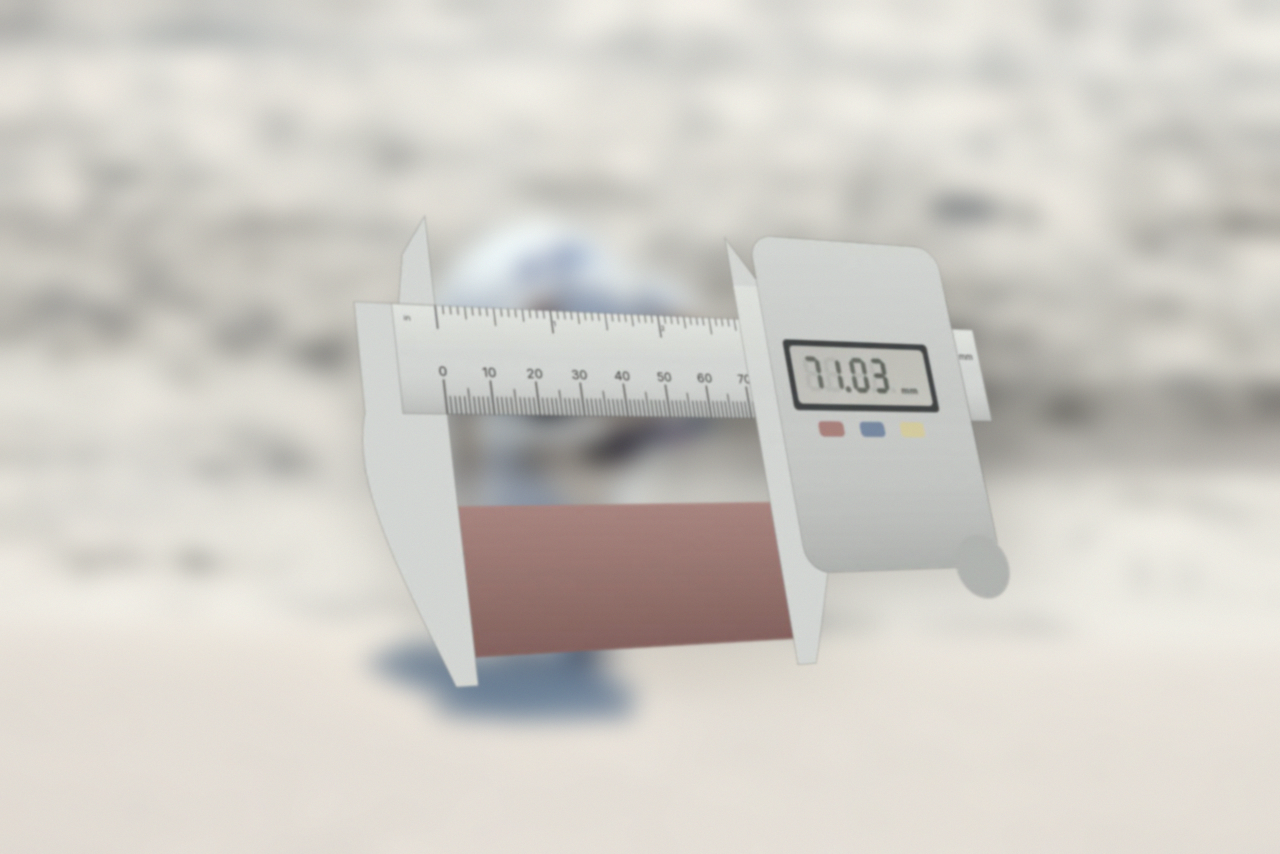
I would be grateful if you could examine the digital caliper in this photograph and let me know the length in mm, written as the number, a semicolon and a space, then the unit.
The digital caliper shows 71.03; mm
